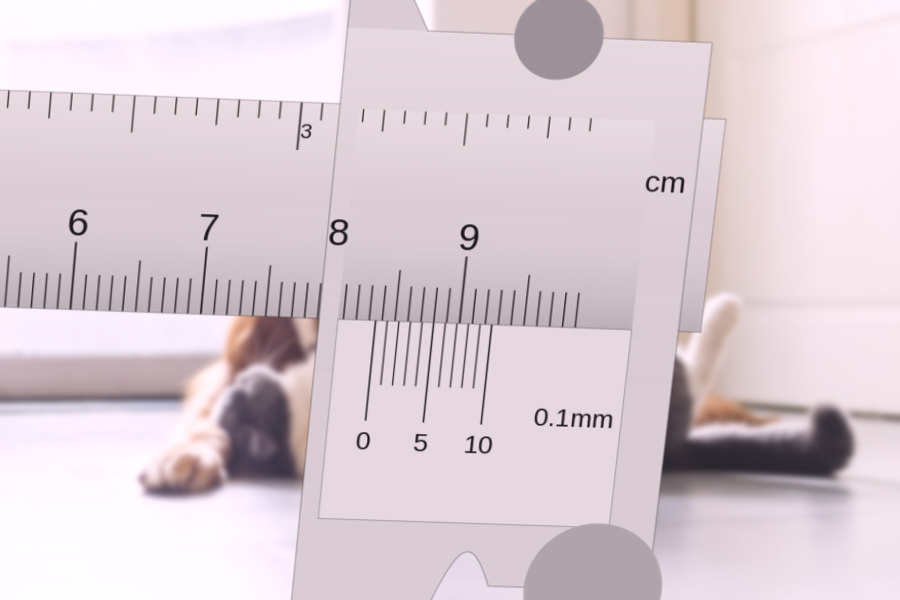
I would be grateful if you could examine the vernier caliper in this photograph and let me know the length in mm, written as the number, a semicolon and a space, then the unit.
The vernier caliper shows 83.5; mm
